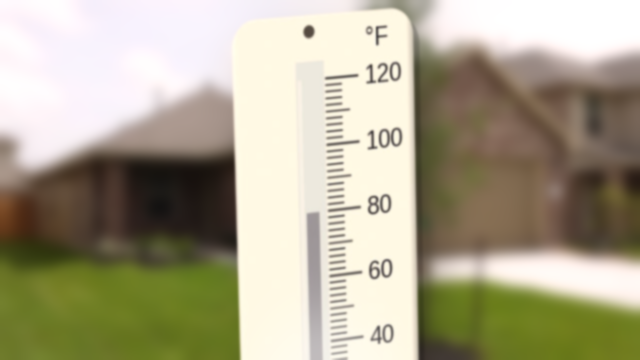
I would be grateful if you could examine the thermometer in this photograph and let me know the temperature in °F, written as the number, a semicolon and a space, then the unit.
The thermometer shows 80; °F
